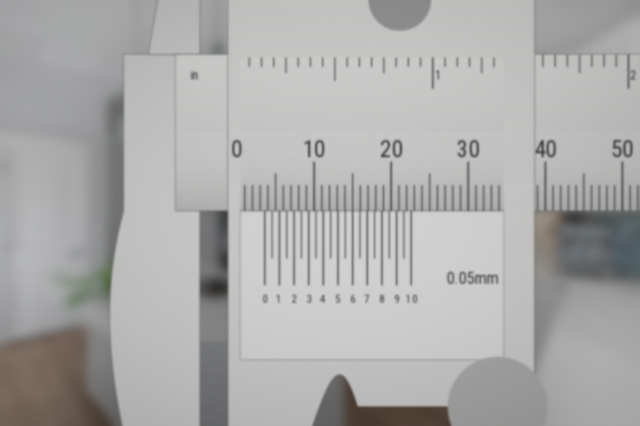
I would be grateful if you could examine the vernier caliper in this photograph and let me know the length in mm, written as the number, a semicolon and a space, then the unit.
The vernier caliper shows 3.6; mm
